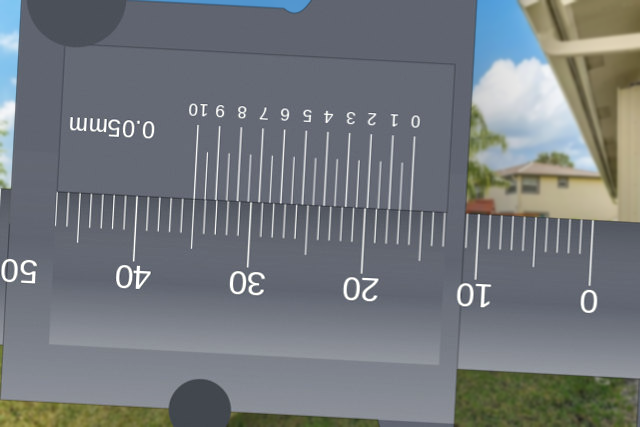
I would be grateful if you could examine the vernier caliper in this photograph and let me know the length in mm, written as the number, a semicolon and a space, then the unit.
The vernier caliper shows 16.0; mm
